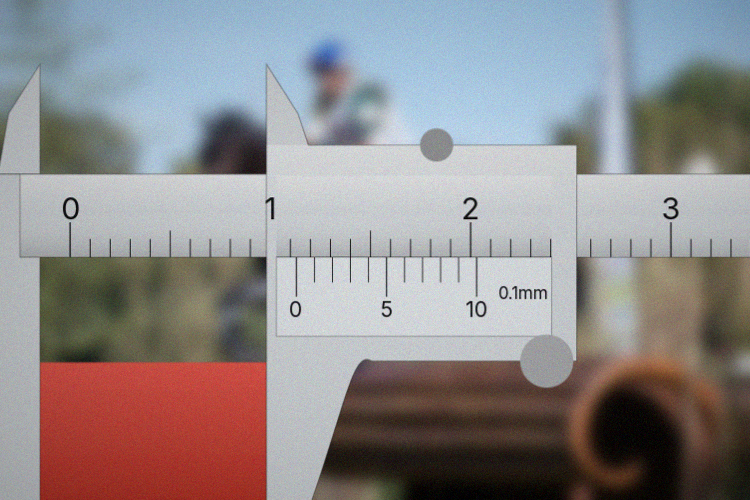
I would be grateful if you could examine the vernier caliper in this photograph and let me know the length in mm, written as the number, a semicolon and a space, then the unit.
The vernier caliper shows 11.3; mm
